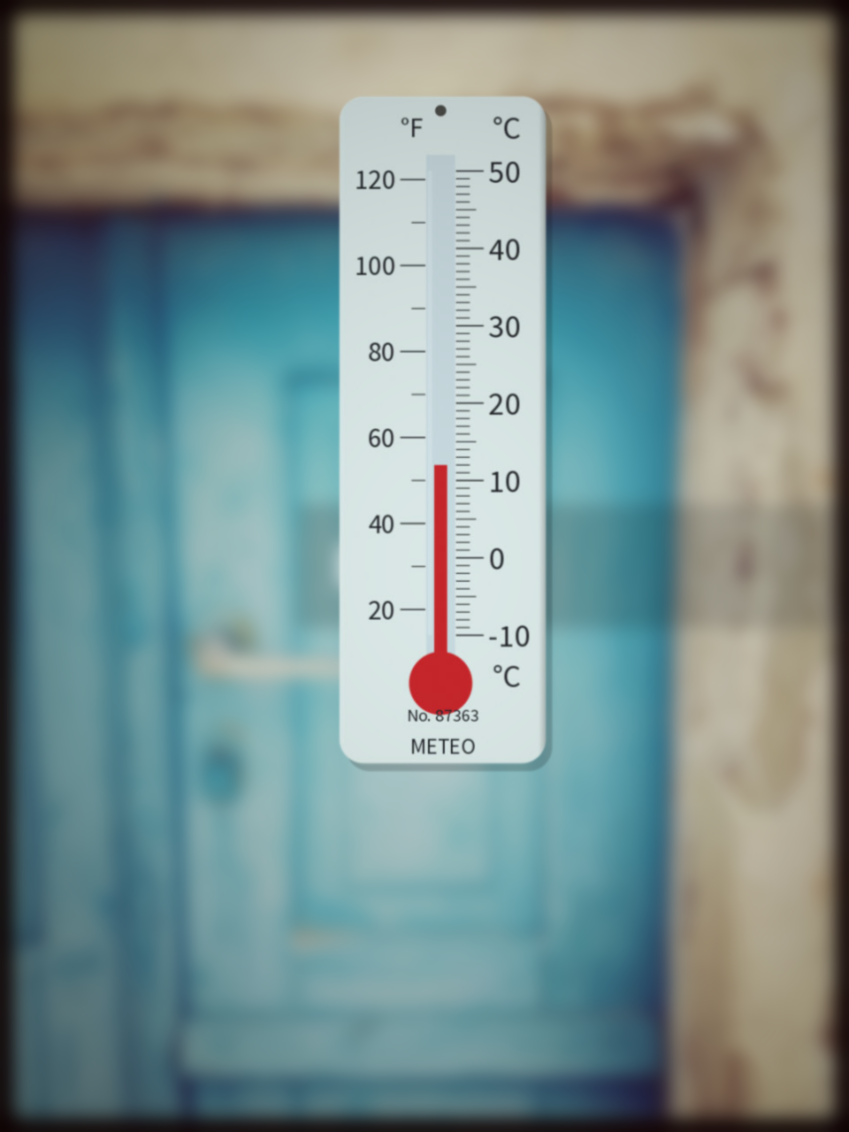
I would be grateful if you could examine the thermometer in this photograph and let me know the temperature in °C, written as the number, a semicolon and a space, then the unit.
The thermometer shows 12; °C
